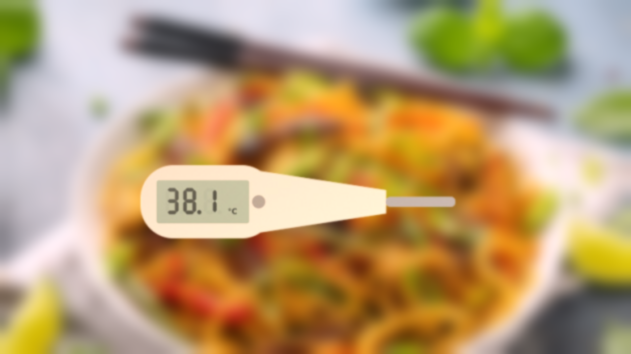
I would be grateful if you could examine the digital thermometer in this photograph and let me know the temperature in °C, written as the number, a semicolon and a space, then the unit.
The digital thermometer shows 38.1; °C
